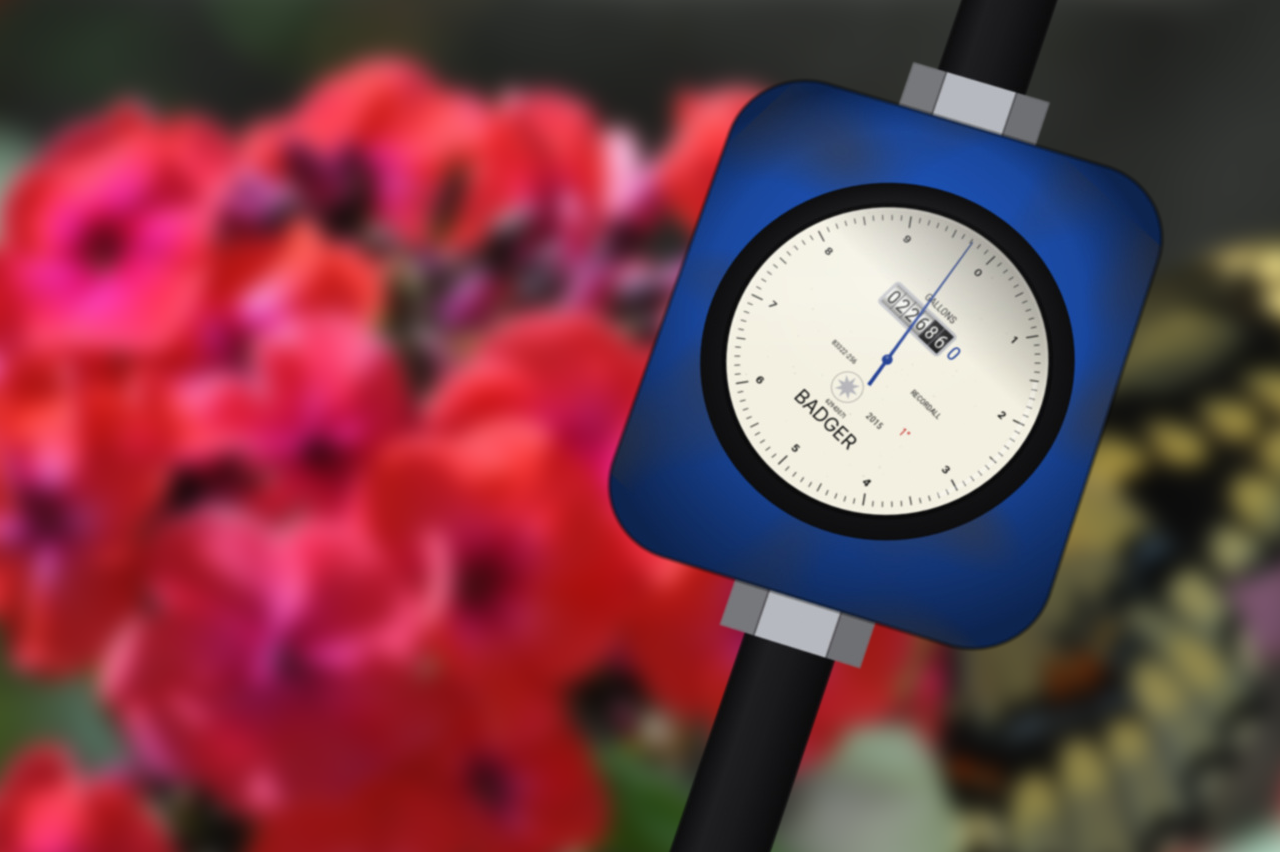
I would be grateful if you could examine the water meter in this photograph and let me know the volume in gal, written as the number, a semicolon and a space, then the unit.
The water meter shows 226859.7; gal
